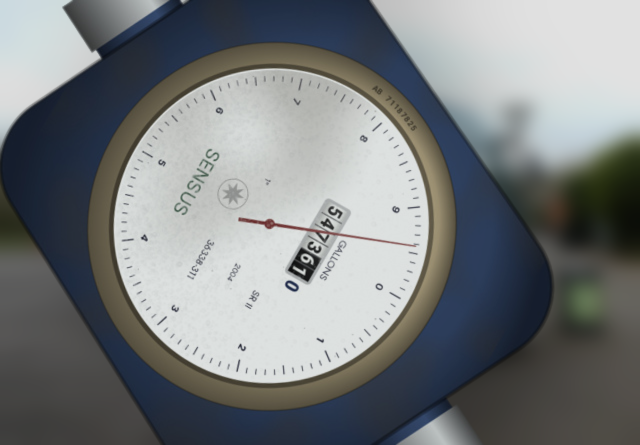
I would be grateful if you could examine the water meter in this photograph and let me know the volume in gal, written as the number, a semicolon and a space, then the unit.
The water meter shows 5473609.4; gal
